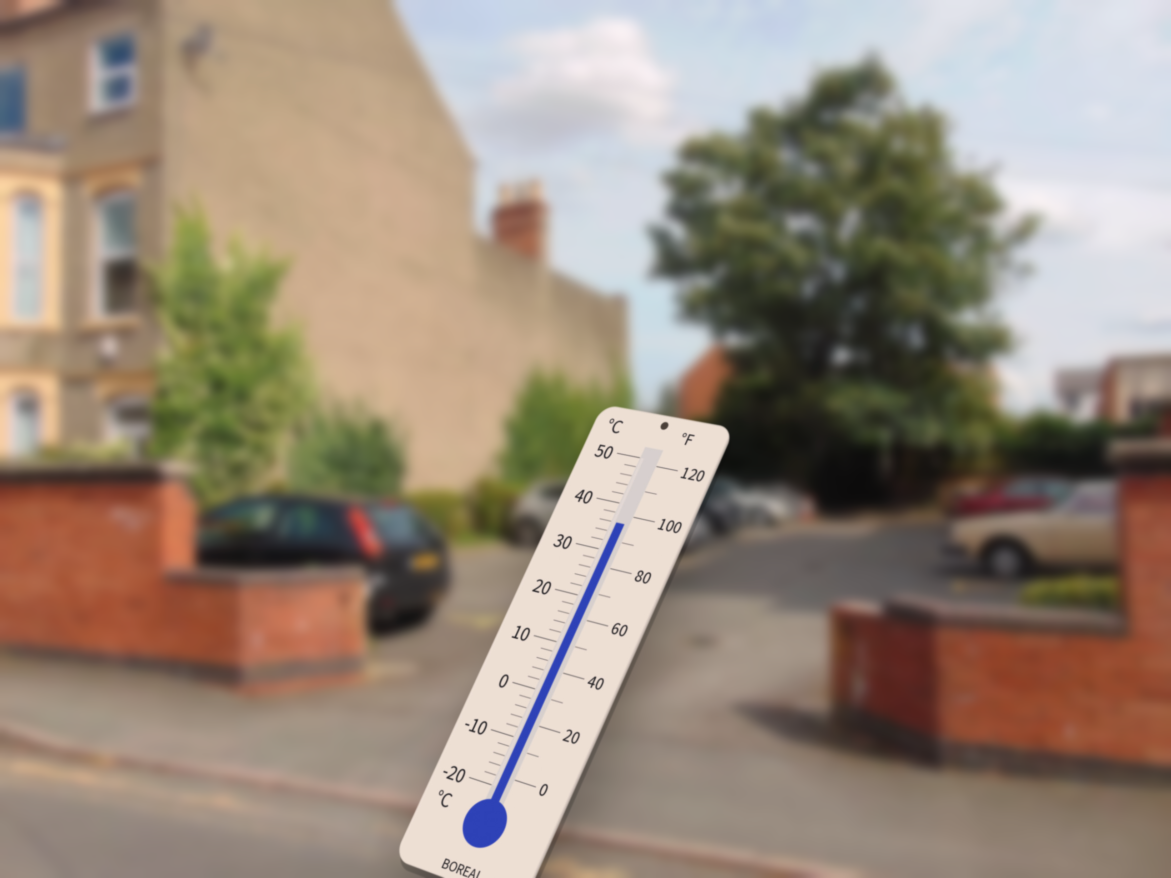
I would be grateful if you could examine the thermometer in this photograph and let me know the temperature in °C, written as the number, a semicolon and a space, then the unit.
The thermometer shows 36; °C
